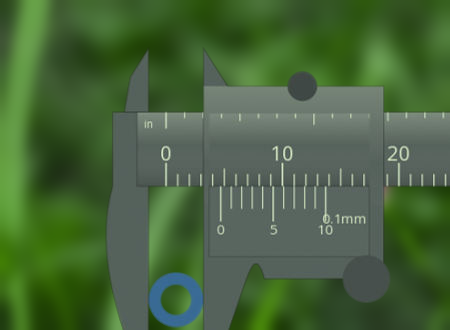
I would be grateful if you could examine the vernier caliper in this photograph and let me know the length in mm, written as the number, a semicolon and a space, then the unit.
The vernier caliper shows 4.7; mm
